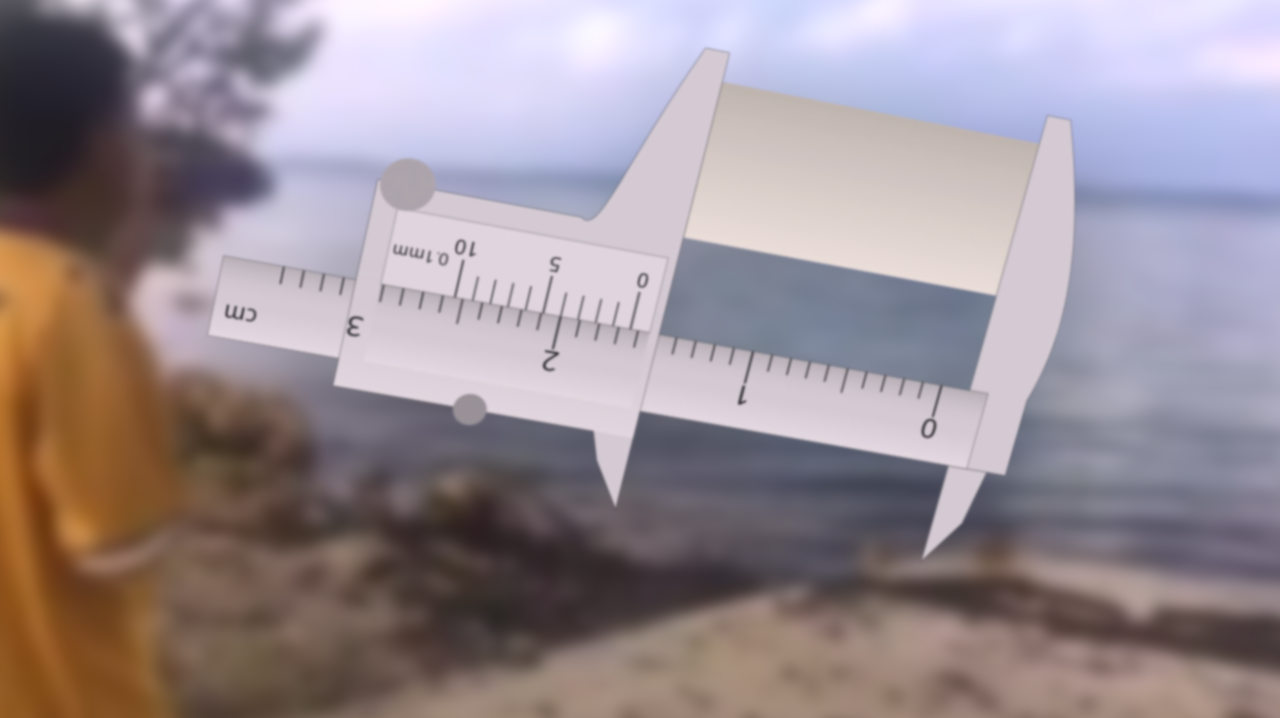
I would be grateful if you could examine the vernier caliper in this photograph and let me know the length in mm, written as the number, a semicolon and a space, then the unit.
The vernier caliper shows 16.4; mm
